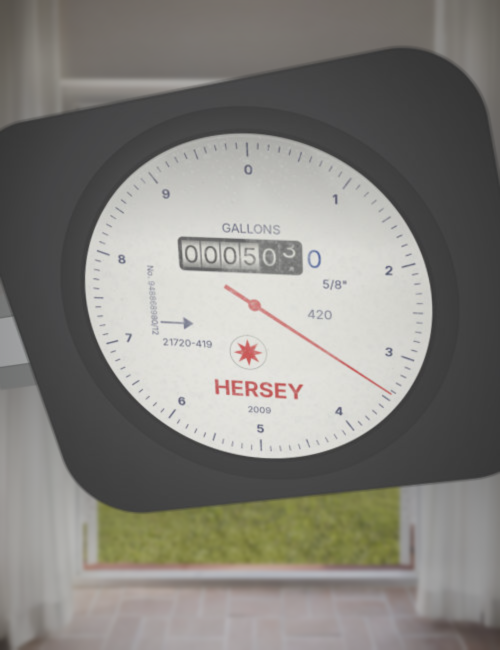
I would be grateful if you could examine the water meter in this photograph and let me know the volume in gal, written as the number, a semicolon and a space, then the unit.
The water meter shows 5033.4; gal
